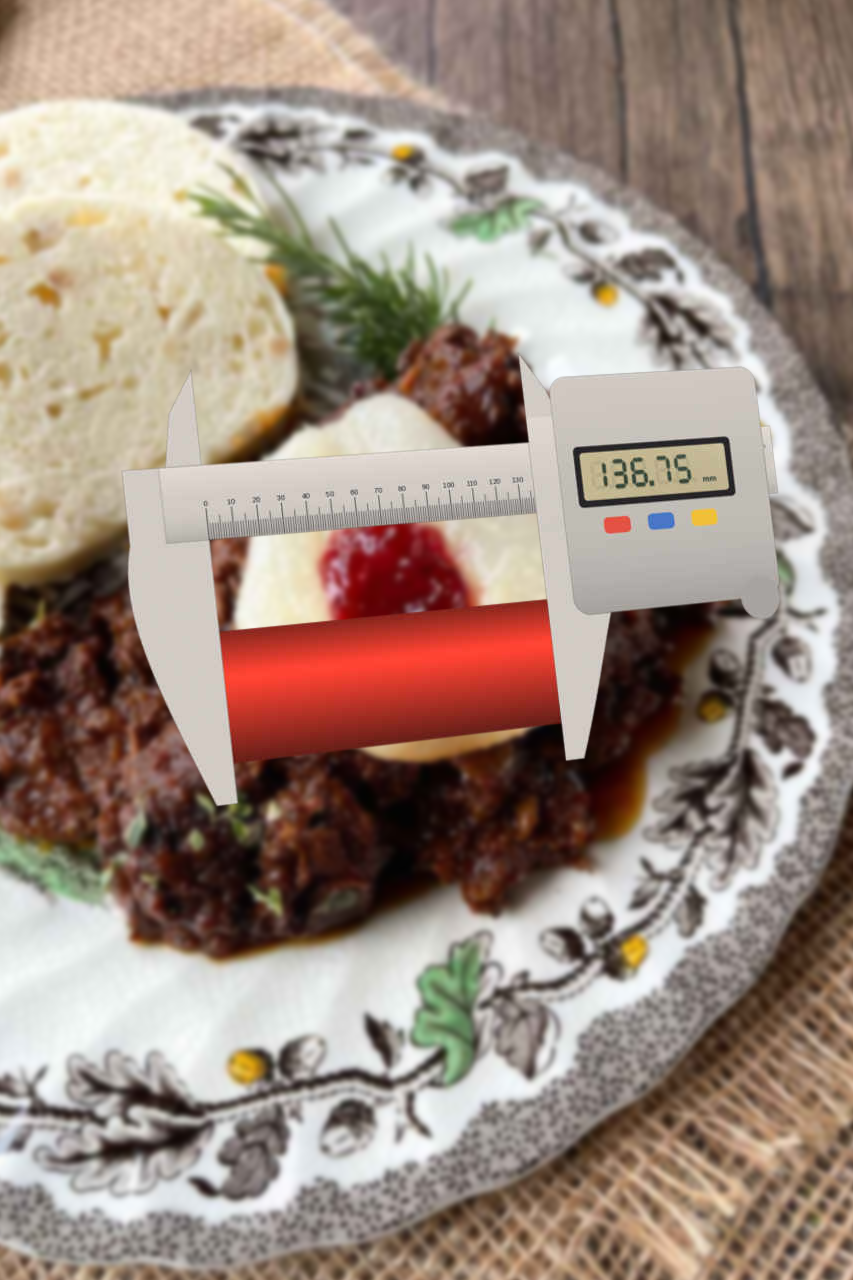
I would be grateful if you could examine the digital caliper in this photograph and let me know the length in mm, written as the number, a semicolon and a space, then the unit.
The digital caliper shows 136.75; mm
